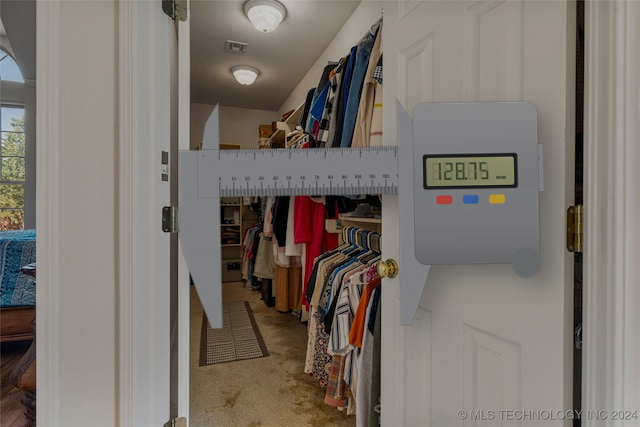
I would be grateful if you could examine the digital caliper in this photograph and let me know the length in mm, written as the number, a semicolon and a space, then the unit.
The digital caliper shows 128.75; mm
